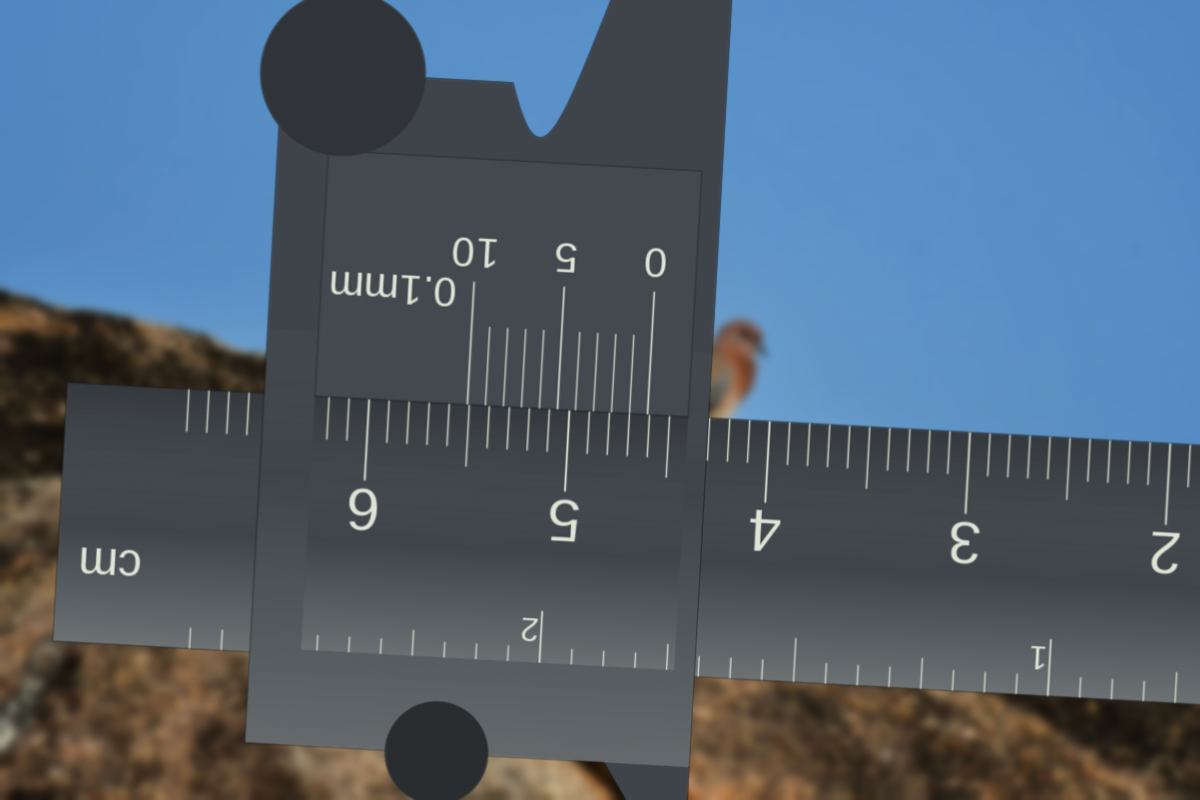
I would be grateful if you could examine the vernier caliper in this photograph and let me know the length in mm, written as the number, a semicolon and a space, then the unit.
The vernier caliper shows 46.1; mm
